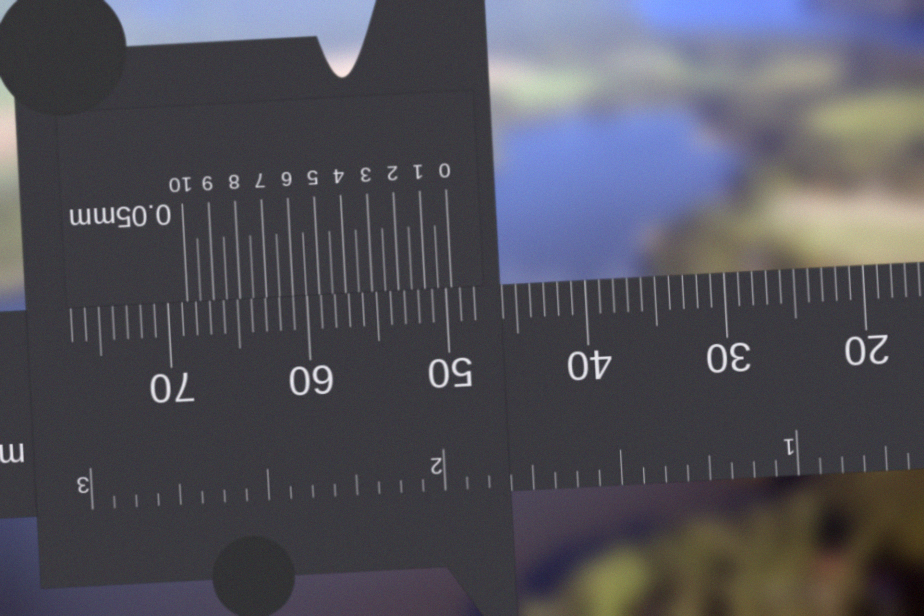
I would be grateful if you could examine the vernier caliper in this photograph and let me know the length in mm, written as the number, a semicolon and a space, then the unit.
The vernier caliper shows 49.6; mm
